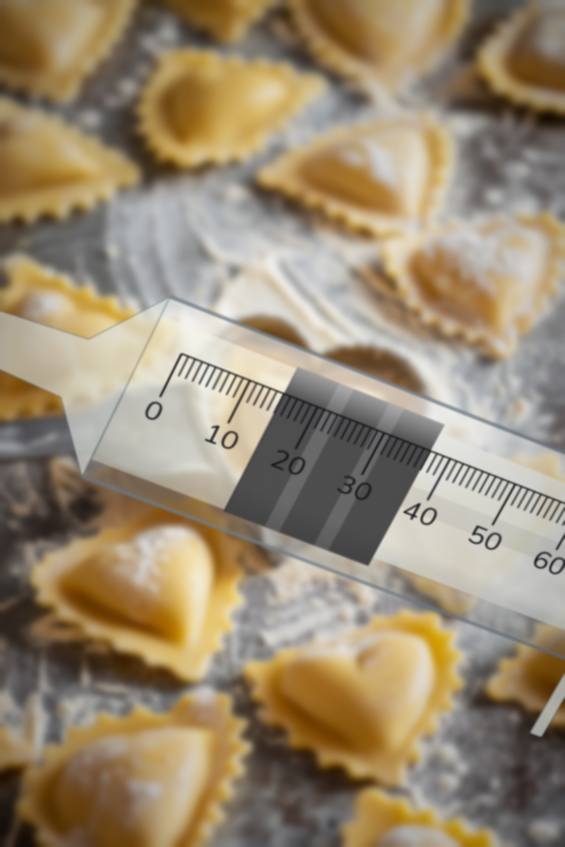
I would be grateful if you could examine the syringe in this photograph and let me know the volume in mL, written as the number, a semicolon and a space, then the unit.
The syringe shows 15; mL
